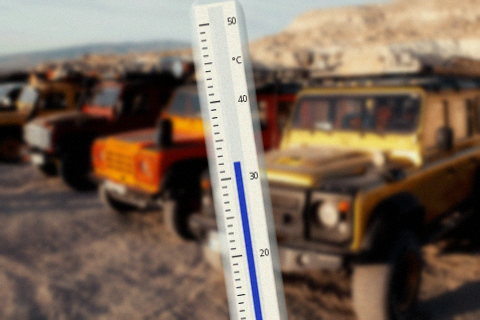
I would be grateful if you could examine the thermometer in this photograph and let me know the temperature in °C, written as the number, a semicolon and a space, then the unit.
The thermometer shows 32; °C
